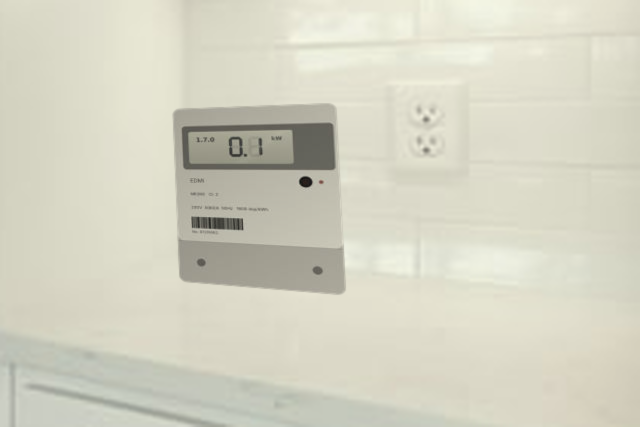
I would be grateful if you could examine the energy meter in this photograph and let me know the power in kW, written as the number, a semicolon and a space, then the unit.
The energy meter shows 0.1; kW
